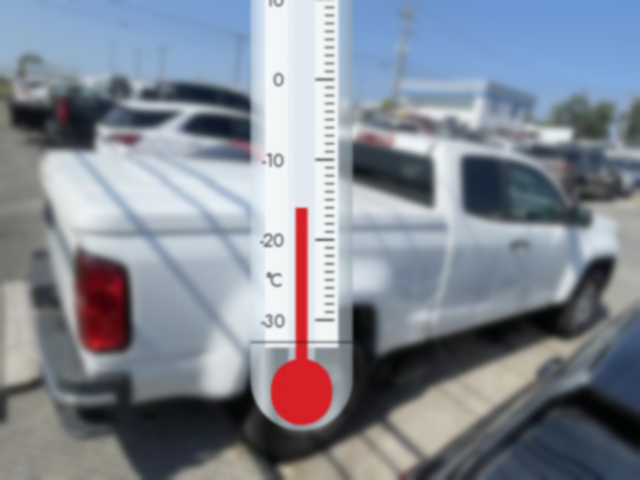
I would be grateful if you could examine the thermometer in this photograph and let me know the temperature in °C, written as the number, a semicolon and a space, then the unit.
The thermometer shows -16; °C
